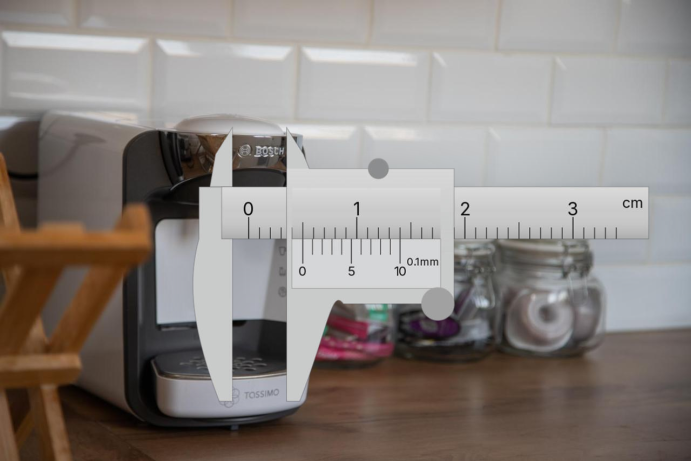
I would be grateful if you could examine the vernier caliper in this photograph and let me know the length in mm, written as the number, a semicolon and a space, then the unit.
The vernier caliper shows 5.0; mm
